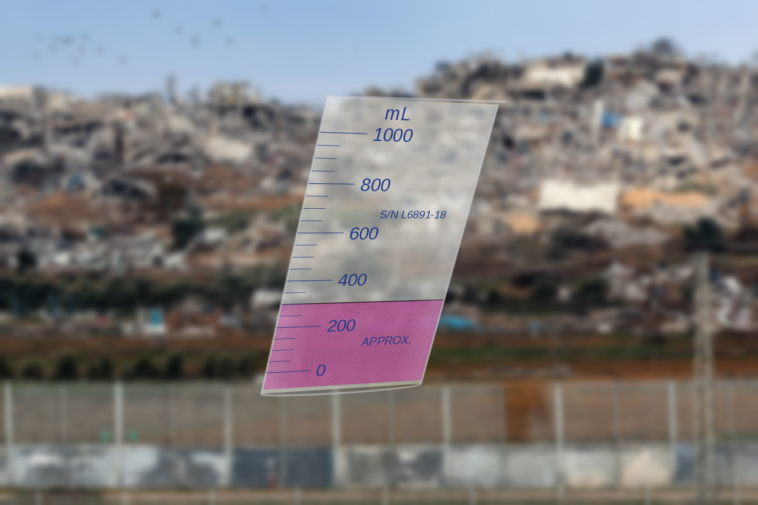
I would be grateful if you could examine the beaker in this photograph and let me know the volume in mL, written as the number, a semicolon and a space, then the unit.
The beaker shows 300; mL
